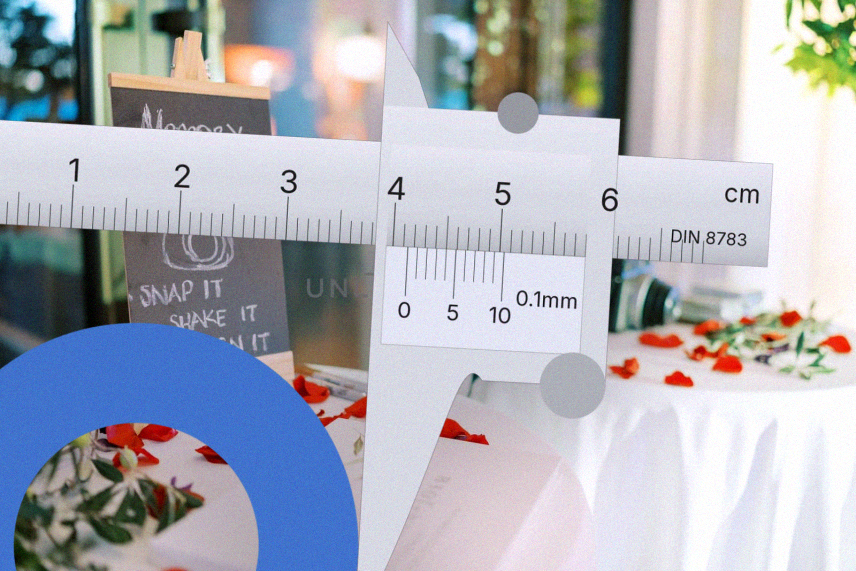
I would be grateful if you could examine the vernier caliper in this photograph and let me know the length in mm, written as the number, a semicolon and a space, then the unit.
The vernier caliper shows 41.4; mm
